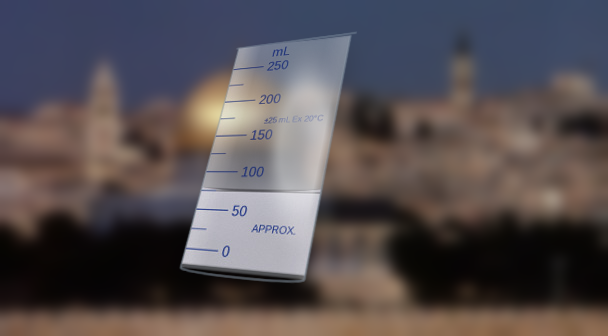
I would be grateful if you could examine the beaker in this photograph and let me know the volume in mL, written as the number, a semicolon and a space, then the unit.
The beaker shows 75; mL
